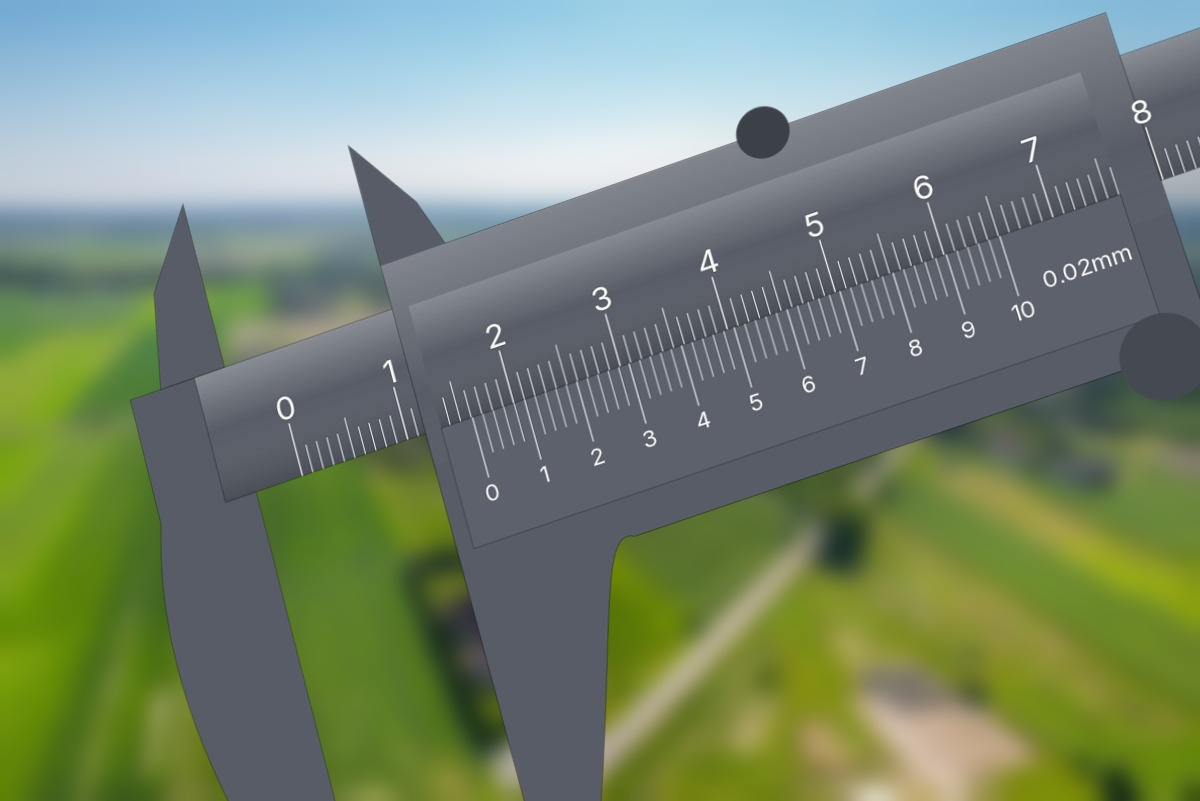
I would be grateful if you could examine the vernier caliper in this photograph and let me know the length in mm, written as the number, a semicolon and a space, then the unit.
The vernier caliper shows 16.1; mm
